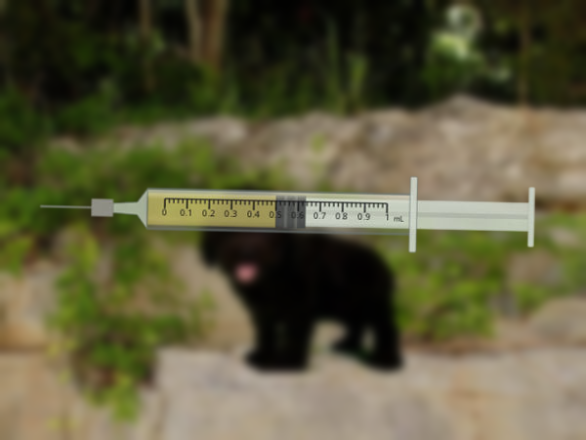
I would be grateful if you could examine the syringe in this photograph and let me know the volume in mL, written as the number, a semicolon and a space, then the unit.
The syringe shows 0.5; mL
